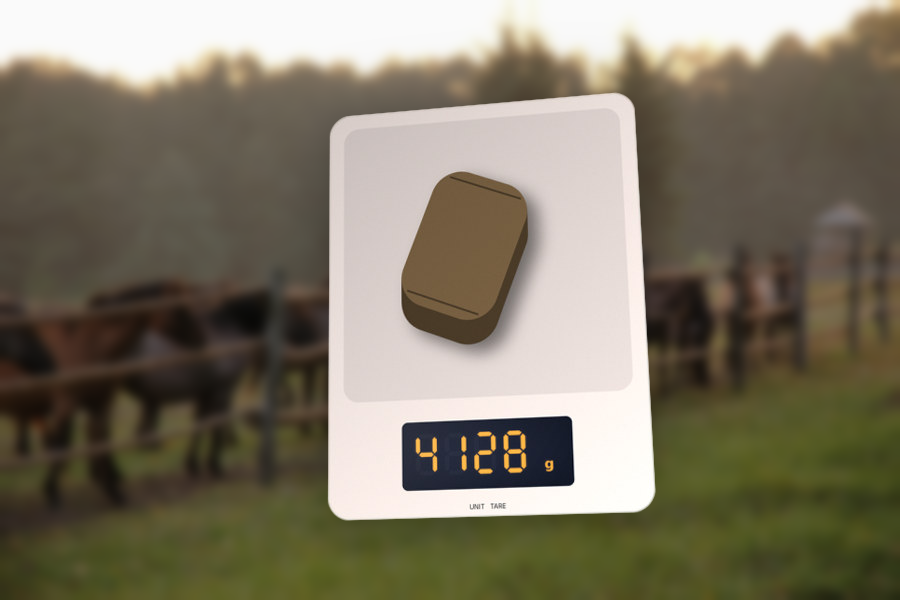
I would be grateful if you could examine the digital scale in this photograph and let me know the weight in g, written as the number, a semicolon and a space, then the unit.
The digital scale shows 4128; g
